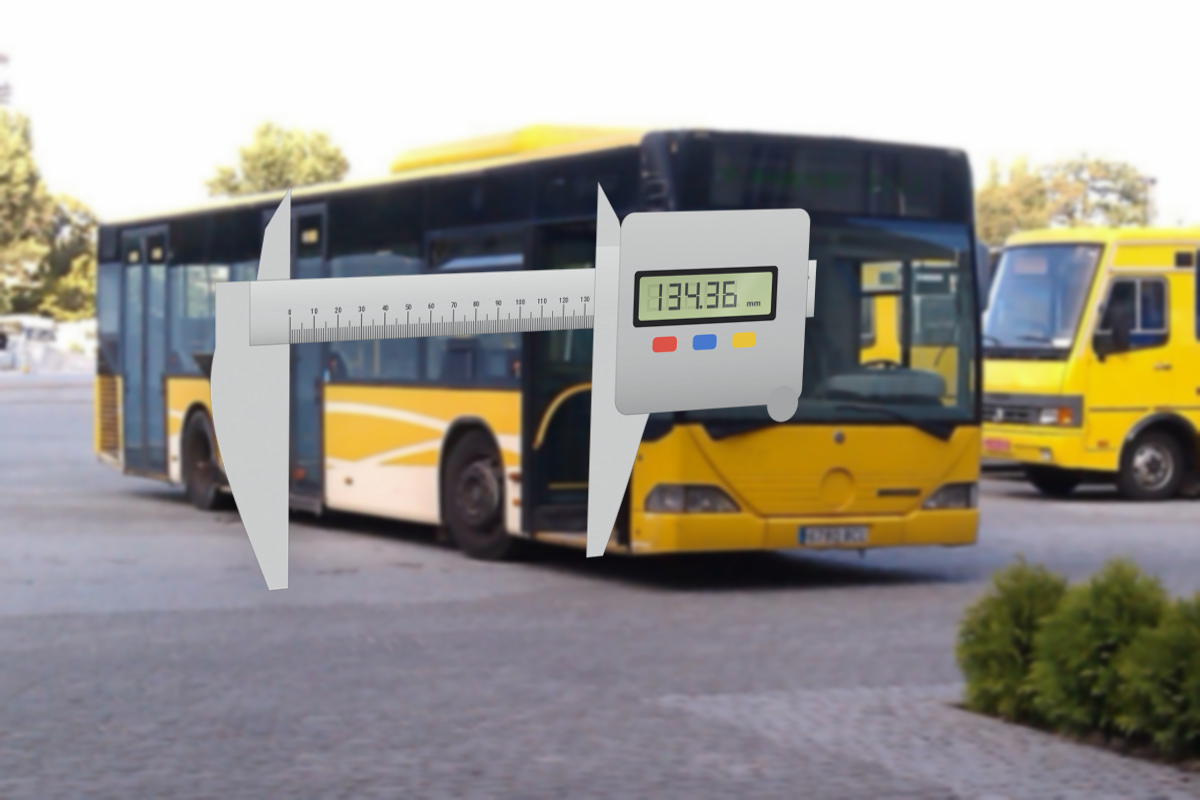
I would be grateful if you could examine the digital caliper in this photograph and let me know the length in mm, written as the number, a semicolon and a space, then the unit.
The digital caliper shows 134.36; mm
